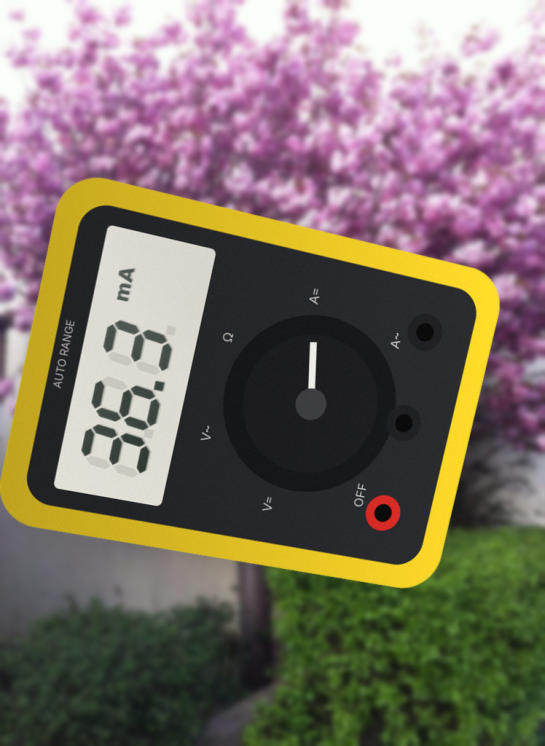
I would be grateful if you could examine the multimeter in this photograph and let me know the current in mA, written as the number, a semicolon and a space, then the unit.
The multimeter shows 36.3; mA
